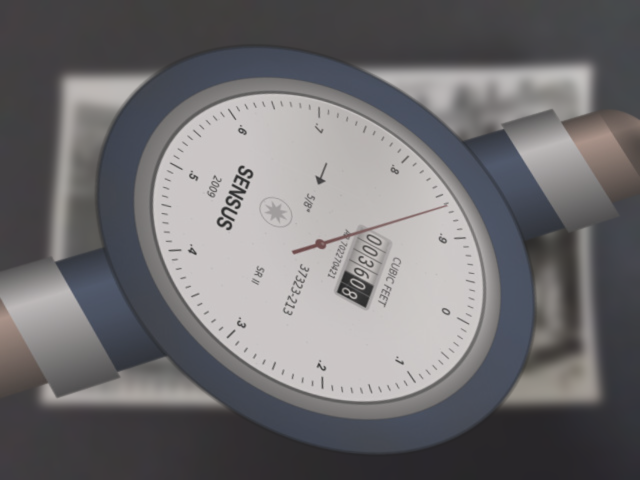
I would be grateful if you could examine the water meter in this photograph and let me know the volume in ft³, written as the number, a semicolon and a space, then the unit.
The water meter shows 3607.86; ft³
